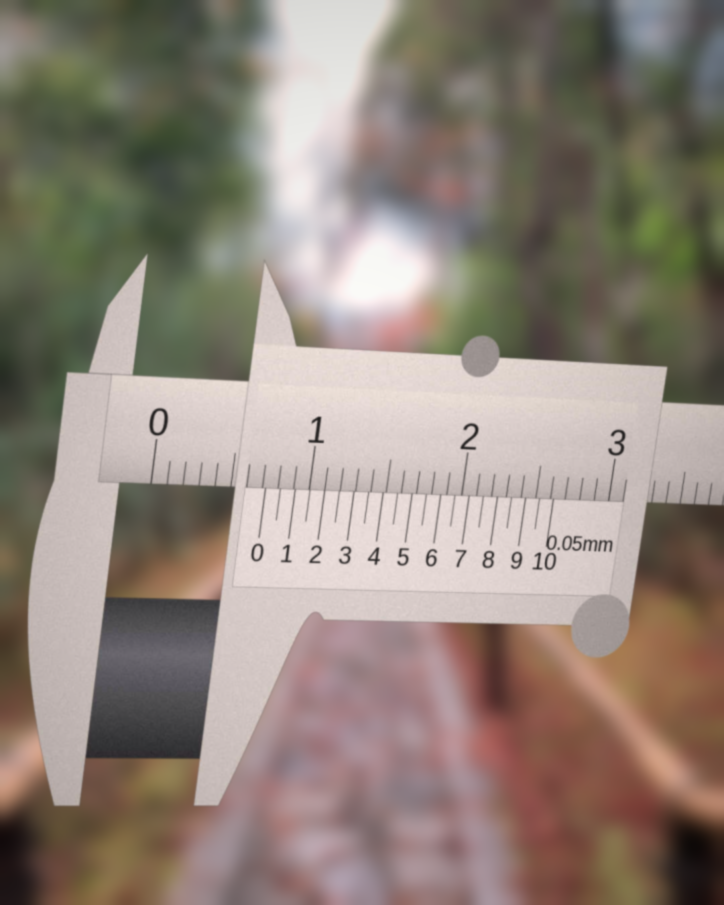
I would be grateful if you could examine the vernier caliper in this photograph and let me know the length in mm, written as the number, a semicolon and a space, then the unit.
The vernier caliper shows 7.2; mm
